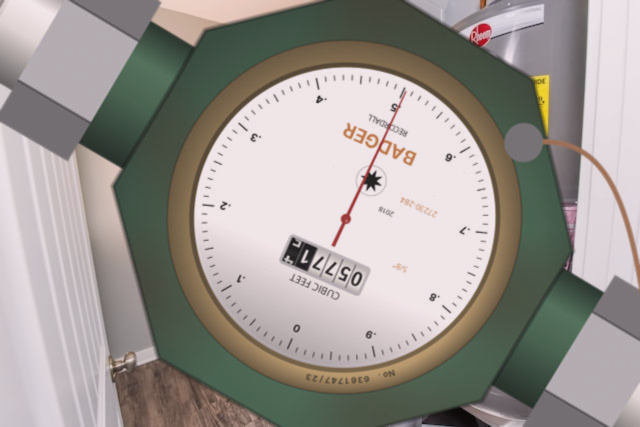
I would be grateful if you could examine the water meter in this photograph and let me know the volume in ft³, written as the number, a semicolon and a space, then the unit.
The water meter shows 57714.50; ft³
